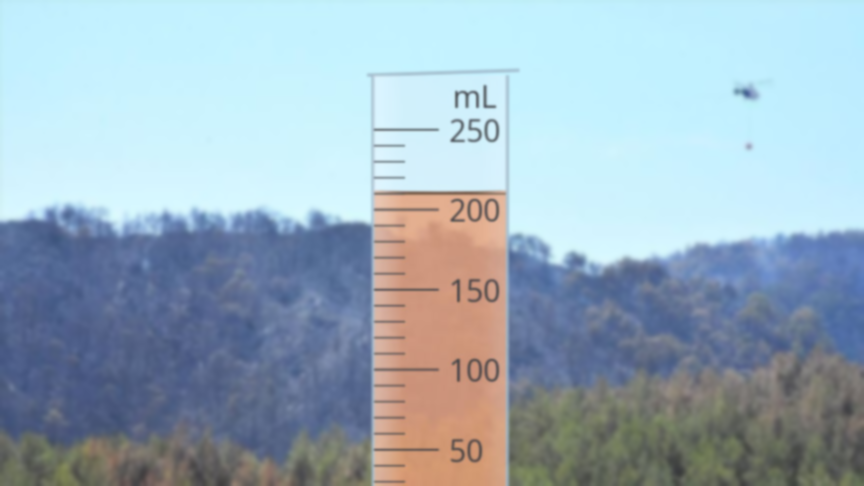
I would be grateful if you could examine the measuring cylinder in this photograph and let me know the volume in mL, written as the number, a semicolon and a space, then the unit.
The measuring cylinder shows 210; mL
